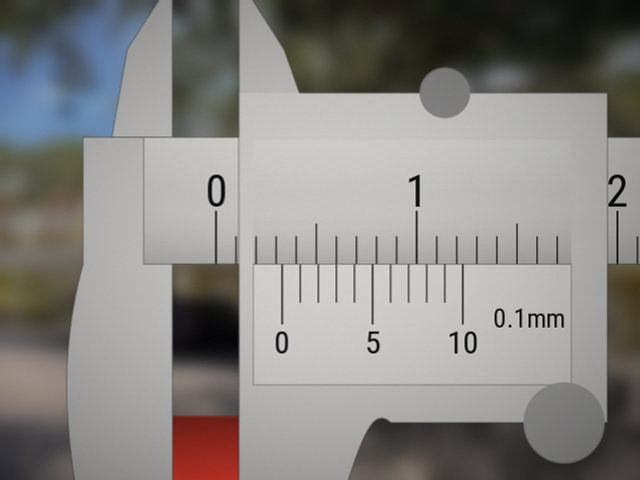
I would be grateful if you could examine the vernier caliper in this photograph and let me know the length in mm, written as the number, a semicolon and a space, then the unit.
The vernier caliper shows 3.3; mm
